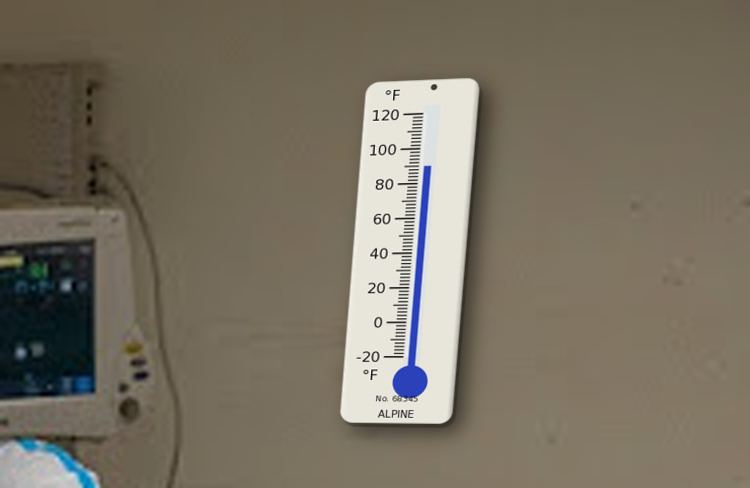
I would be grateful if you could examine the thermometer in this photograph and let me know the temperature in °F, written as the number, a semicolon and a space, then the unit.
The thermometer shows 90; °F
